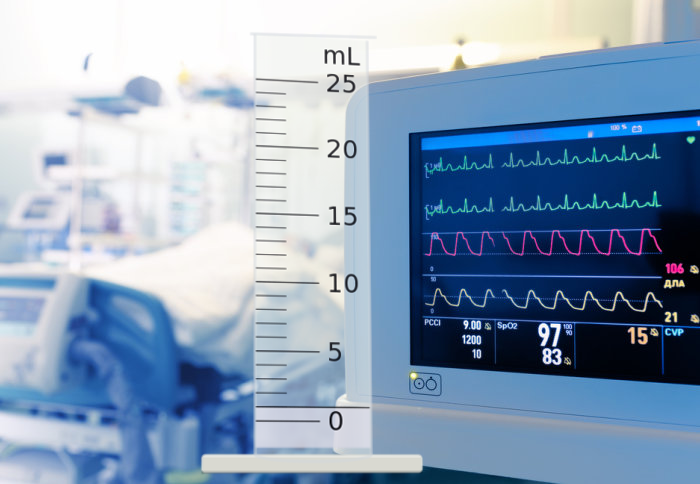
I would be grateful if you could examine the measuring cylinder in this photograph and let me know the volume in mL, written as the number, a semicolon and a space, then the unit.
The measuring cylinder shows 1; mL
